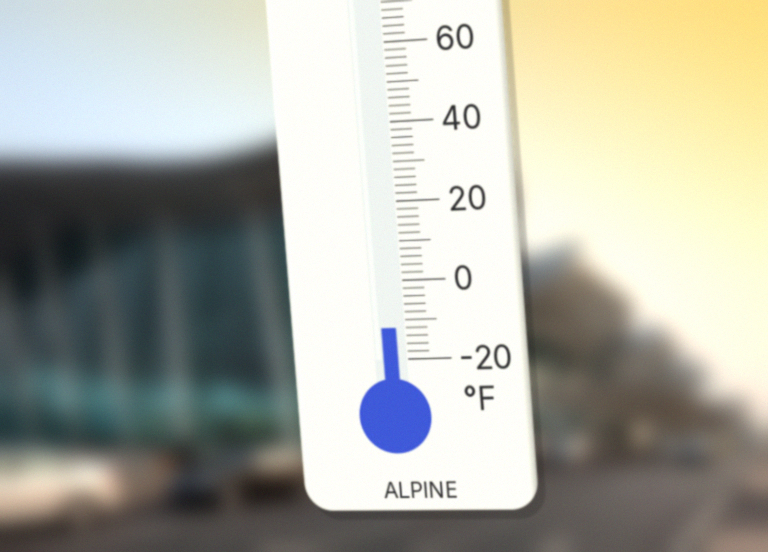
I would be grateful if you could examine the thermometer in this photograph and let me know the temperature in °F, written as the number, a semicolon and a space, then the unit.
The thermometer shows -12; °F
